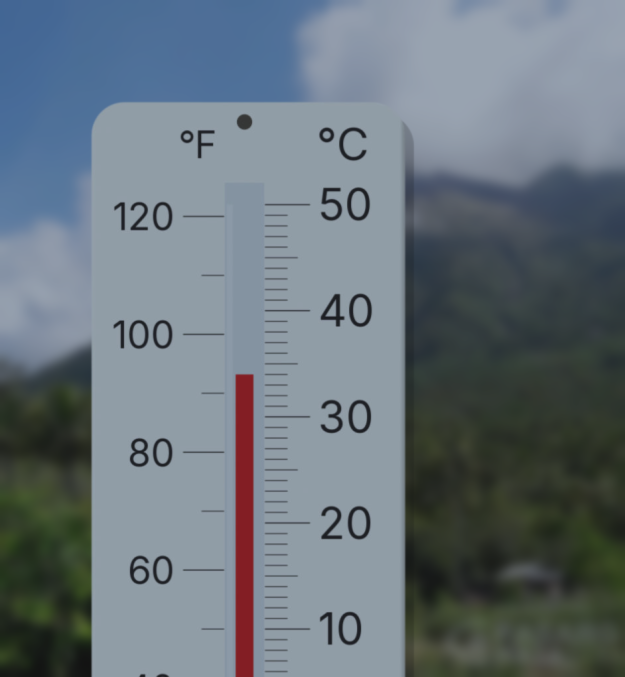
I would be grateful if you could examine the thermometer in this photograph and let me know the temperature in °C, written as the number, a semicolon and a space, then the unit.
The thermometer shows 34; °C
